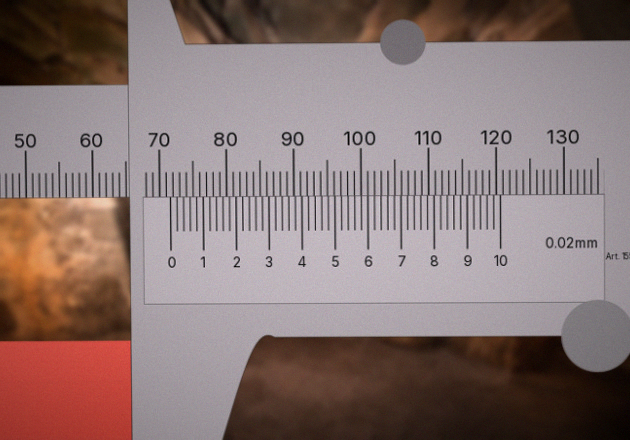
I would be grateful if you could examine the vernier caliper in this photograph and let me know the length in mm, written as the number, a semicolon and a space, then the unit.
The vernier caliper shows 71.6; mm
